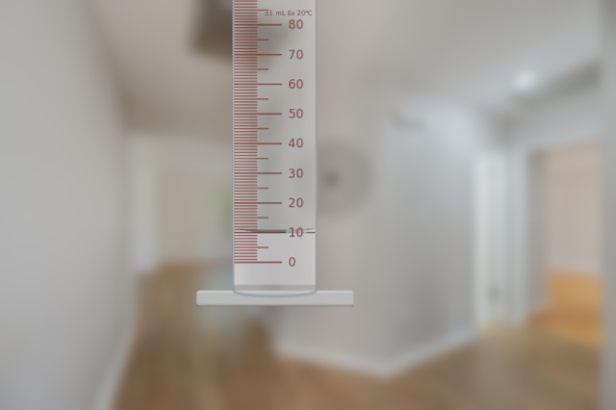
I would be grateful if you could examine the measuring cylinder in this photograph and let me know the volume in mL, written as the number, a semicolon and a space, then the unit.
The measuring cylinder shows 10; mL
